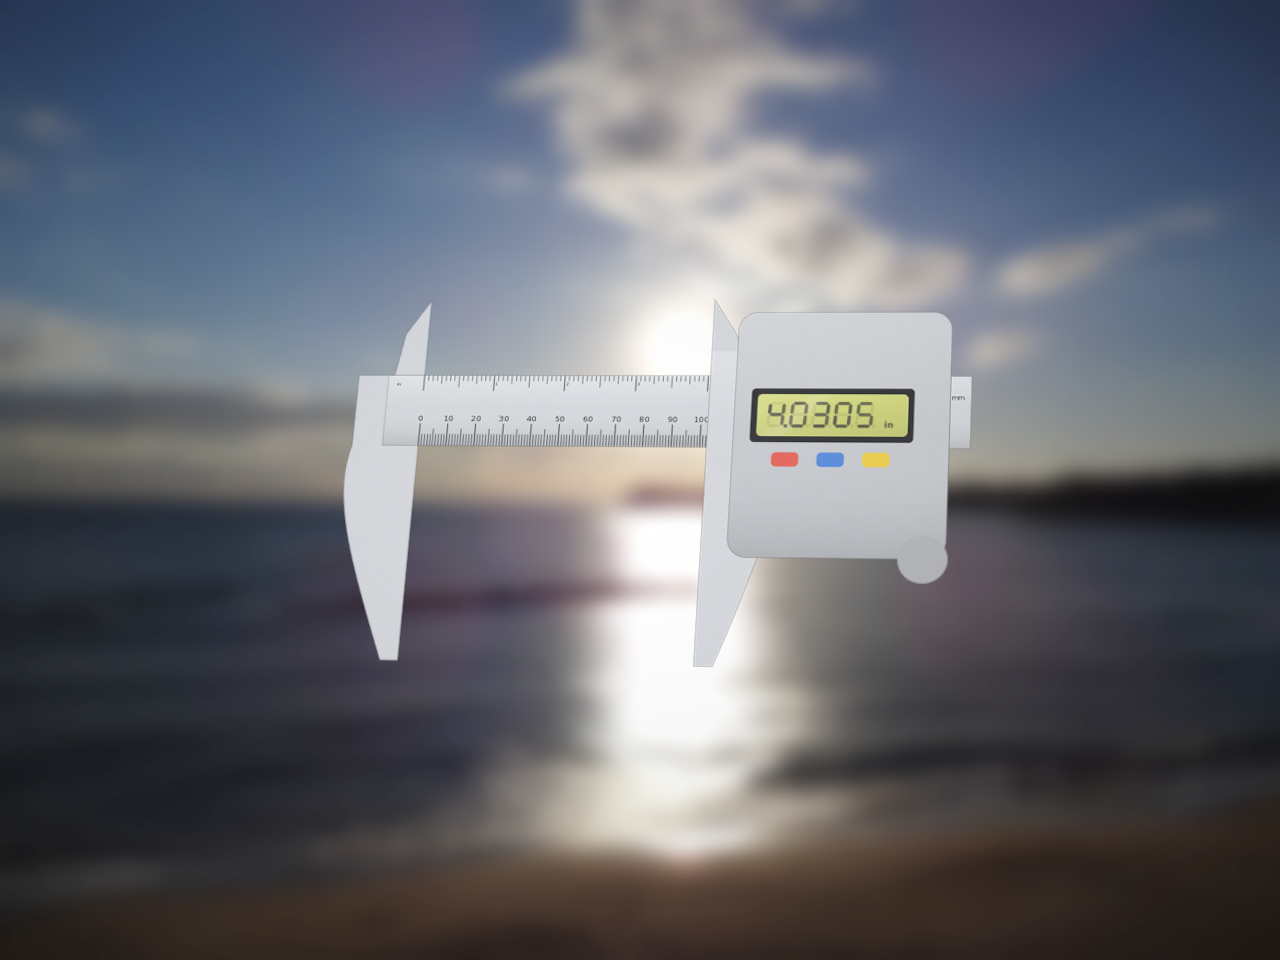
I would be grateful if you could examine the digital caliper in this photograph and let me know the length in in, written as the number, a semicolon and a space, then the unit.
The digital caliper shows 4.0305; in
